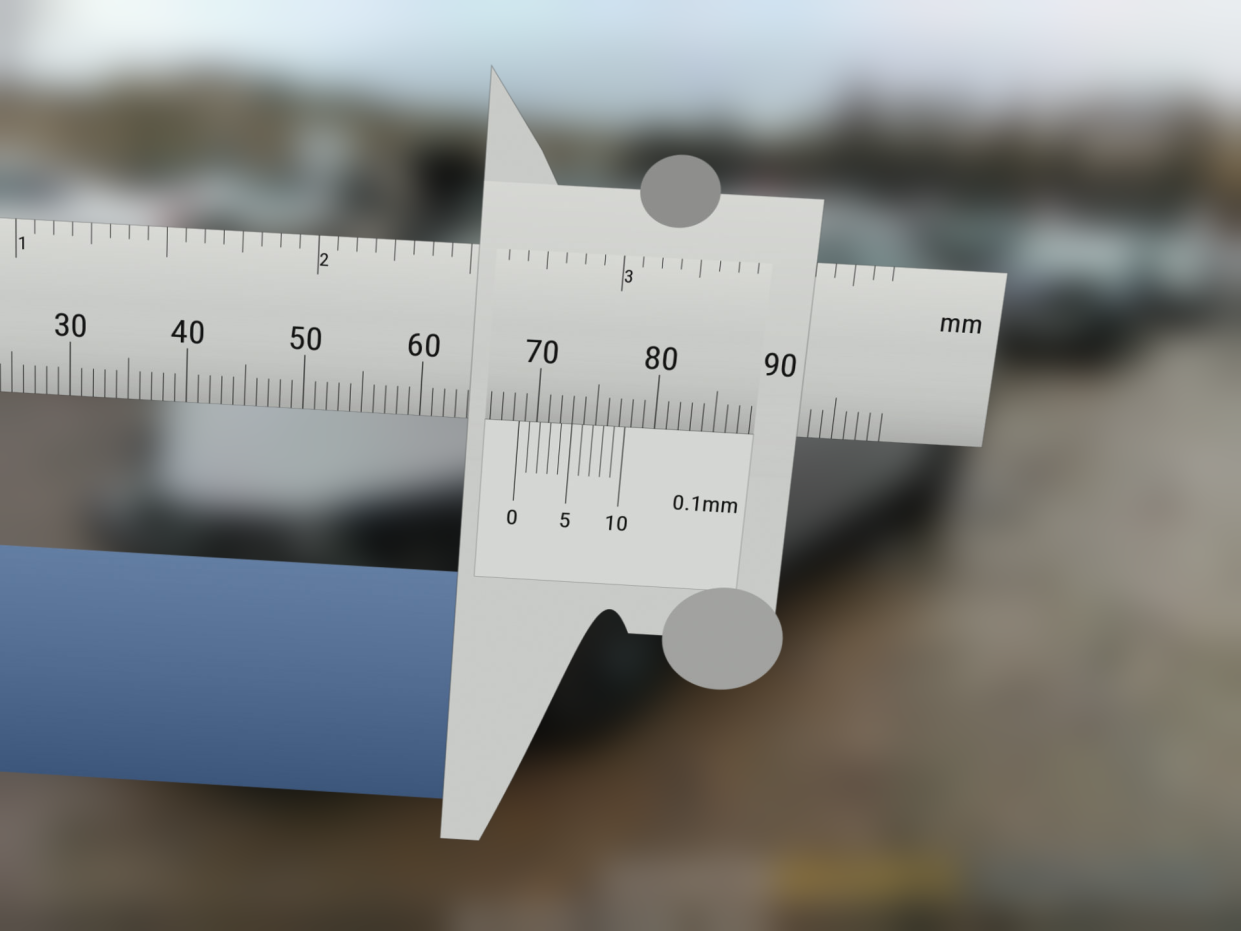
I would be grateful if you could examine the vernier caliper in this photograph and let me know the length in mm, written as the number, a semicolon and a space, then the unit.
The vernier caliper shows 68.5; mm
